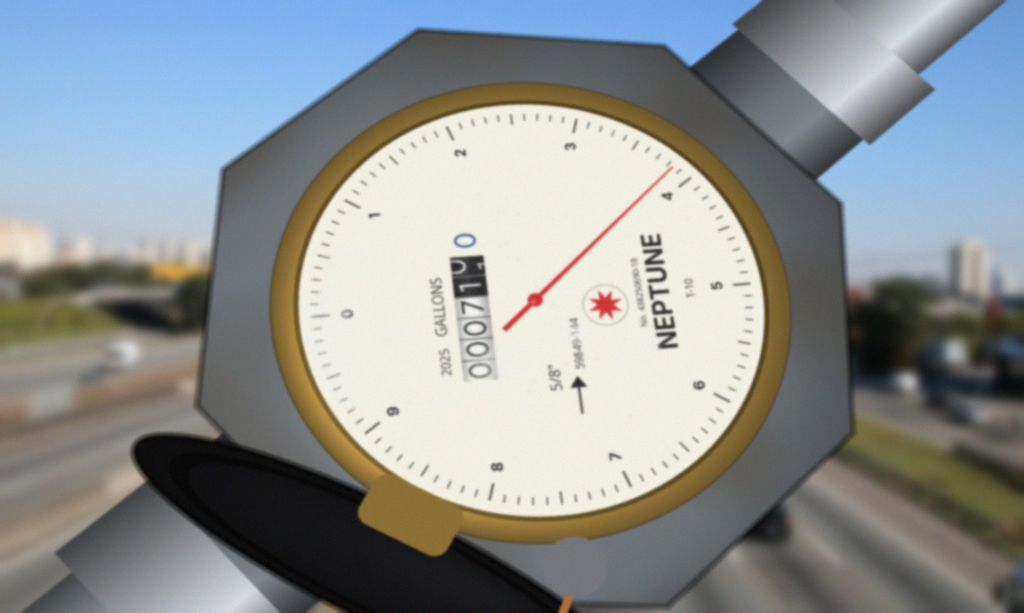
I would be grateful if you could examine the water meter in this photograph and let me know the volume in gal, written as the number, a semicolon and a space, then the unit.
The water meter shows 7103.8; gal
